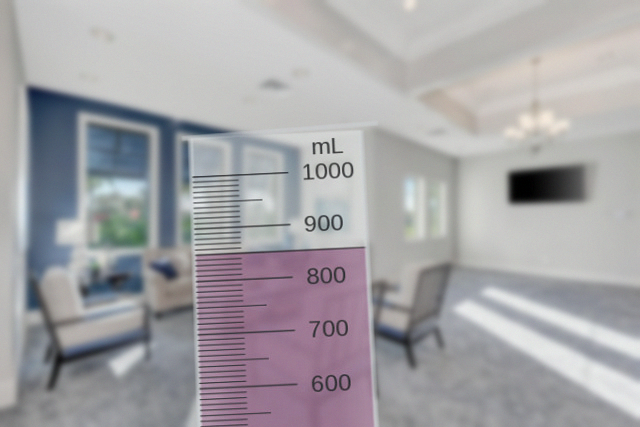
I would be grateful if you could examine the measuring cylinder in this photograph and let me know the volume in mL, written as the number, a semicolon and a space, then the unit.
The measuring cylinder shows 850; mL
